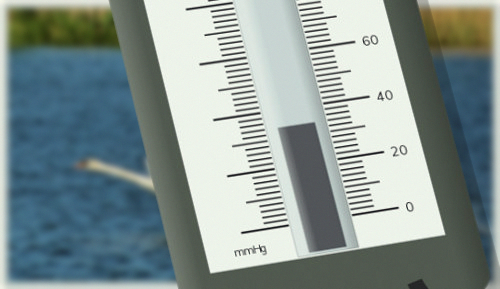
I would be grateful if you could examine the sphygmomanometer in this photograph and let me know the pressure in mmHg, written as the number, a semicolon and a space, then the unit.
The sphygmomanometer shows 34; mmHg
